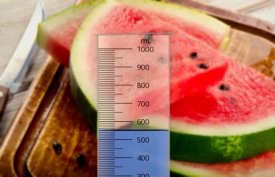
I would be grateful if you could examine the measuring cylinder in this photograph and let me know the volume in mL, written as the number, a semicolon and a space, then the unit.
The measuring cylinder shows 550; mL
